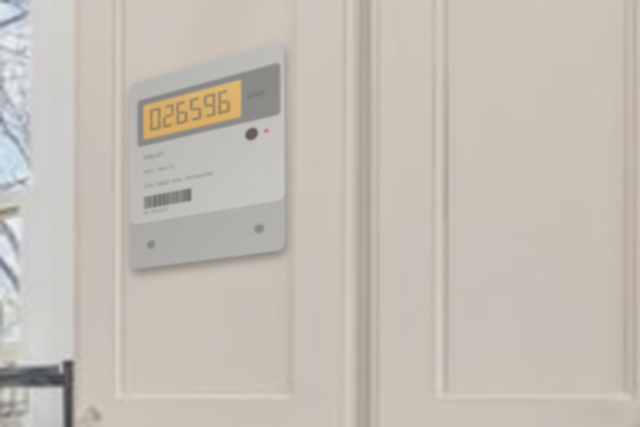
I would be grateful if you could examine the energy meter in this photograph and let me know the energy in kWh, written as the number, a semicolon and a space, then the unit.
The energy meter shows 26596; kWh
